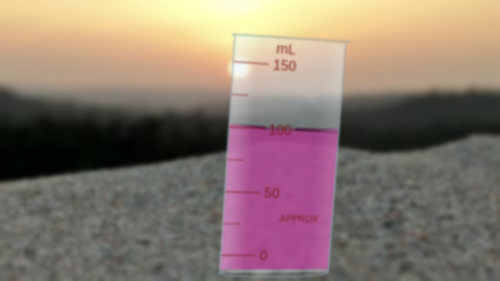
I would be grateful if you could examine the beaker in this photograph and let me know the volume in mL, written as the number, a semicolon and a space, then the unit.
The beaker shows 100; mL
